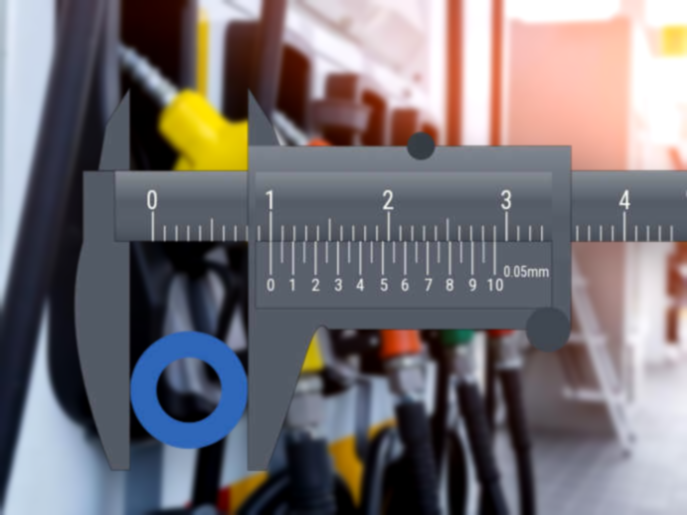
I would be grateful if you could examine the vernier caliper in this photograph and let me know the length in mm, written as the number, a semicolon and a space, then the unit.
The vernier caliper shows 10.0; mm
